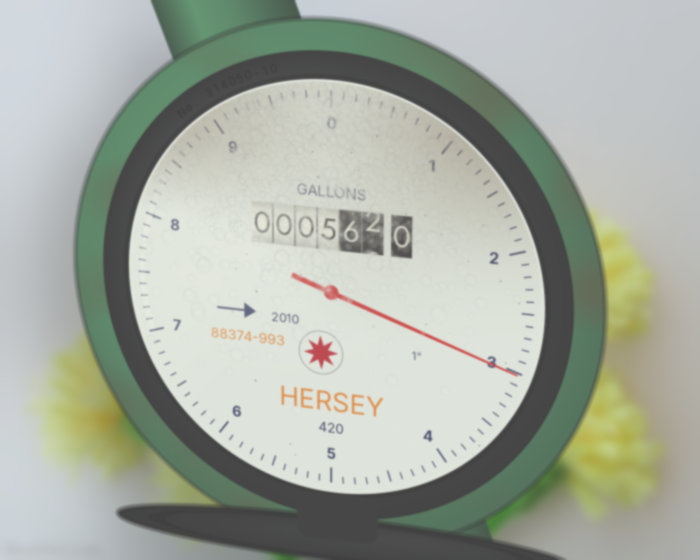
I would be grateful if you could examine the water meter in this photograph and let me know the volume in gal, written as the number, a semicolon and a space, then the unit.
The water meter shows 5623.0; gal
